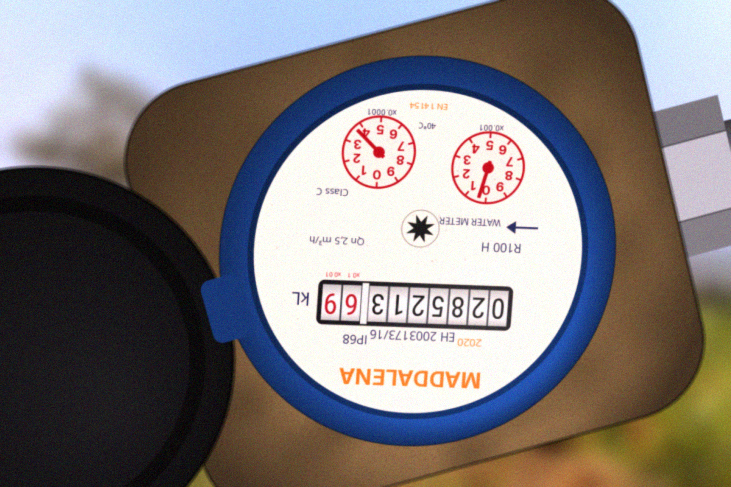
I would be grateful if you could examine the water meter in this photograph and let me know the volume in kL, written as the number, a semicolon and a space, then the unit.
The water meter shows 285213.6903; kL
